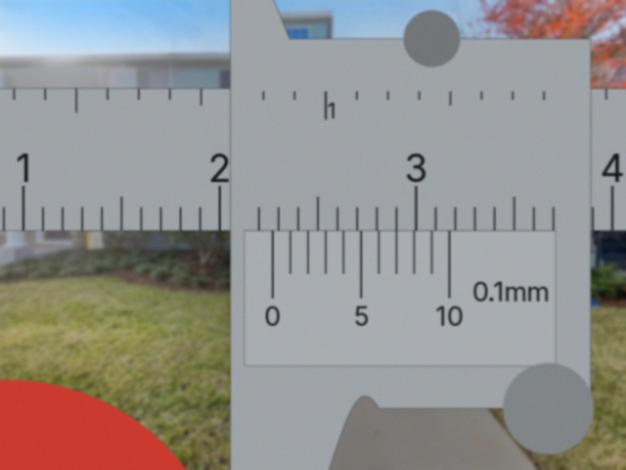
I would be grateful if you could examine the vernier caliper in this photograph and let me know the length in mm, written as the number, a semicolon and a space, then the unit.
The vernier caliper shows 22.7; mm
